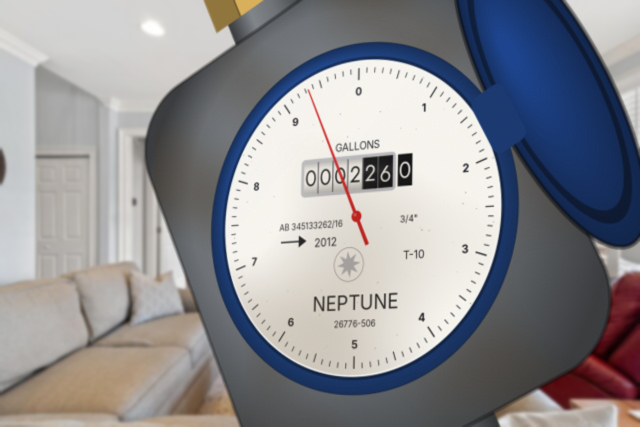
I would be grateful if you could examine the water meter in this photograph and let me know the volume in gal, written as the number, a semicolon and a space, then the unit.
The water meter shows 2259.3; gal
